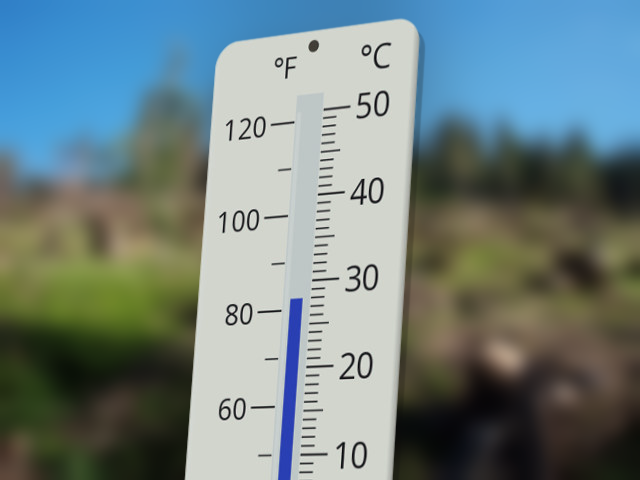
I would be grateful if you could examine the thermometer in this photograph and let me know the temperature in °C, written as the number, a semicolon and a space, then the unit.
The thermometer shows 28; °C
